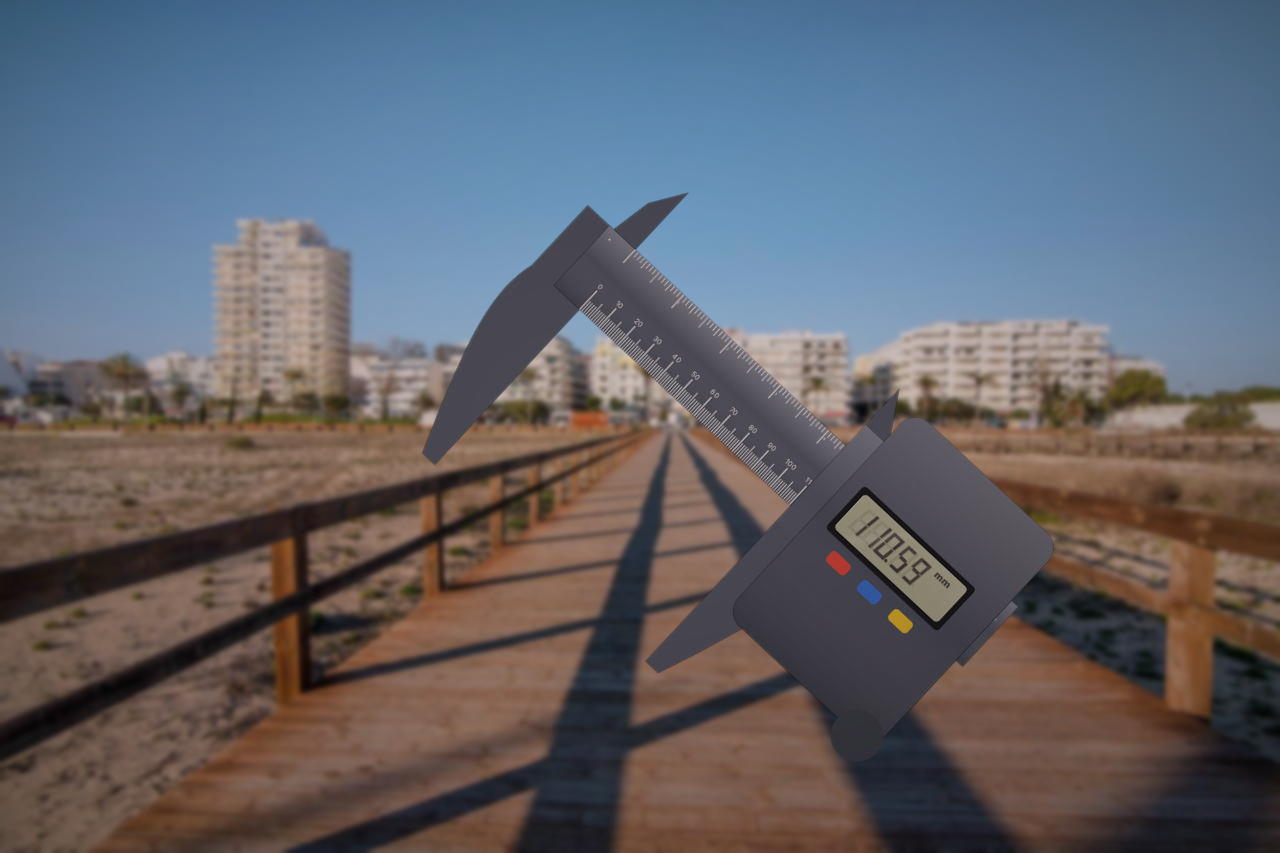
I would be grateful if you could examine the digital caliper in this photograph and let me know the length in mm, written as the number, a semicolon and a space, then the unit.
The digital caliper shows 110.59; mm
